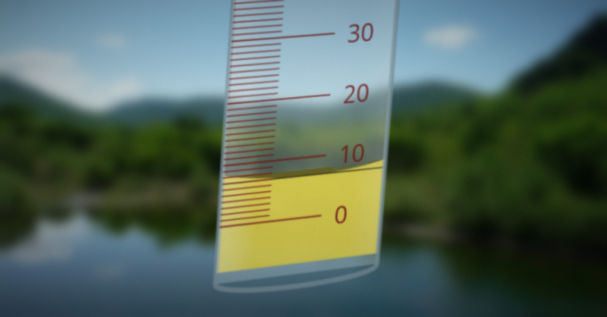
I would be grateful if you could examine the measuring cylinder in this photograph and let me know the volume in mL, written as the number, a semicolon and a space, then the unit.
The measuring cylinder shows 7; mL
